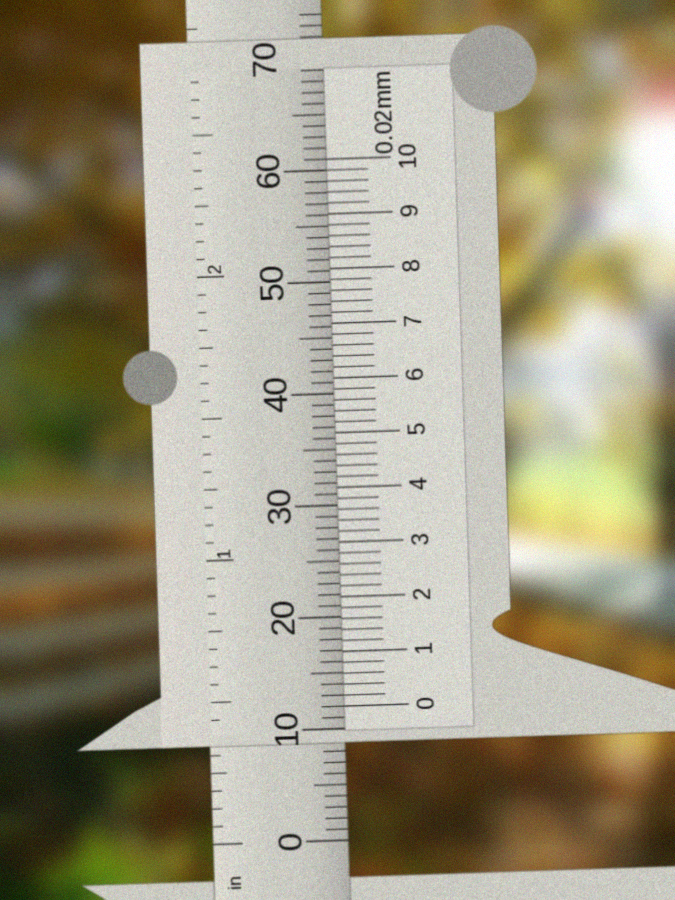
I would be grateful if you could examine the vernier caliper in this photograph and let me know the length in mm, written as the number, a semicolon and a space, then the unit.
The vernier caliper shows 12.0; mm
